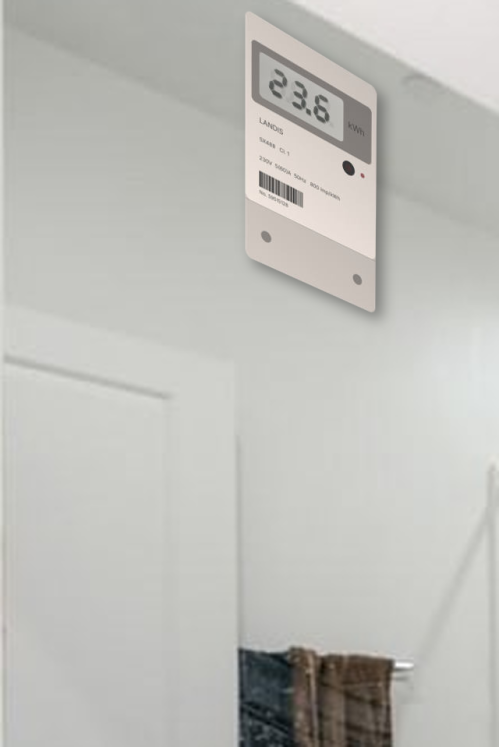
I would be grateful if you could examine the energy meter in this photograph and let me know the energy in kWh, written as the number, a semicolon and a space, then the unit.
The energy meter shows 23.6; kWh
